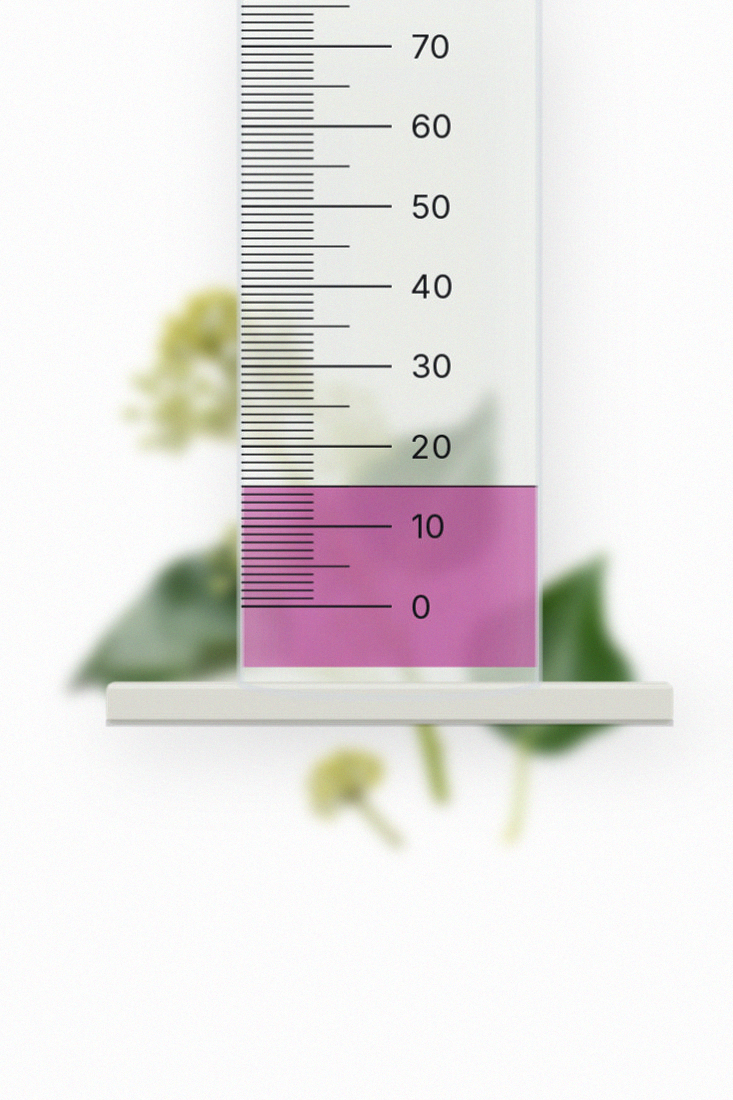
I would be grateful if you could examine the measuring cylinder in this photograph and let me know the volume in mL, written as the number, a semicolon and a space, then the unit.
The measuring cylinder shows 15; mL
